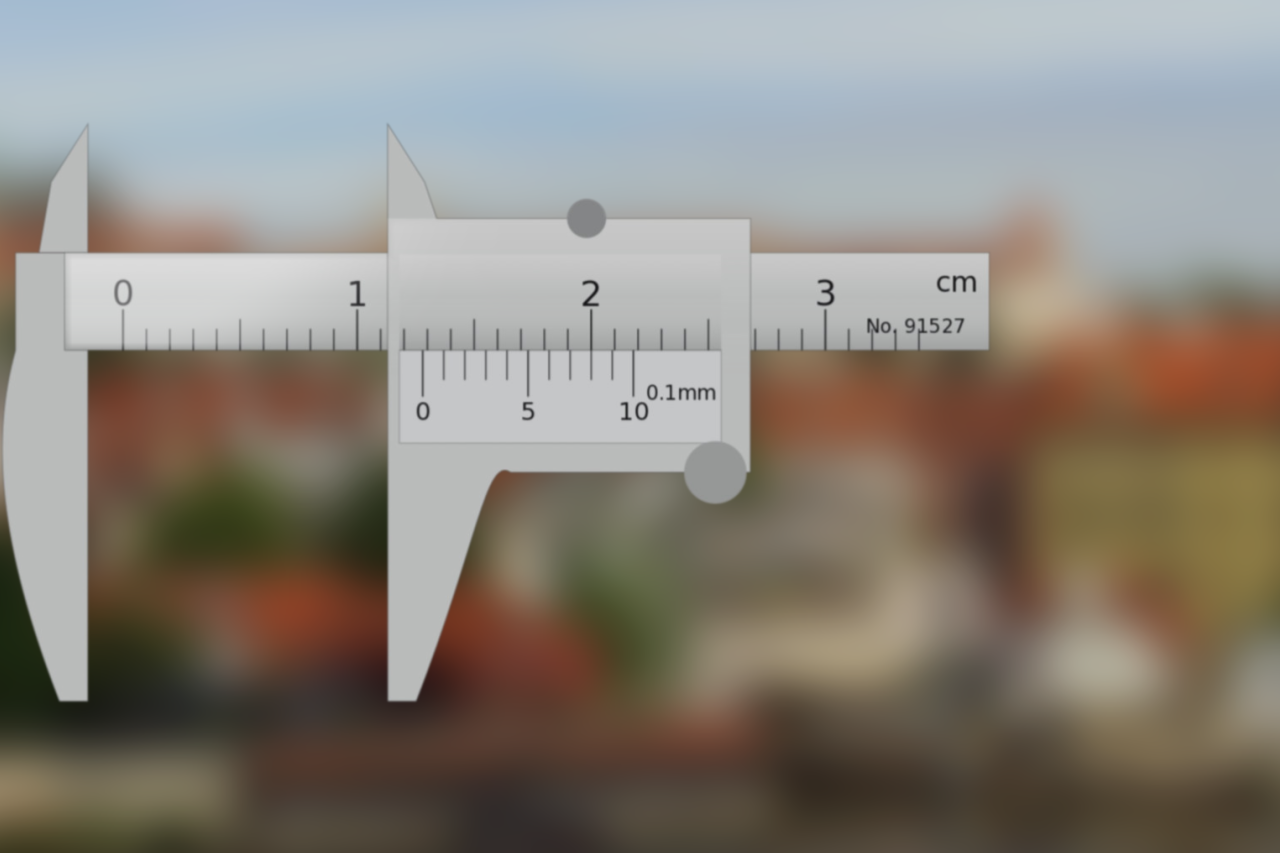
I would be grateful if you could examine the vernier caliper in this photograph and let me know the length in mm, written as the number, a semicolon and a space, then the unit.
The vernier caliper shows 12.8; mm
